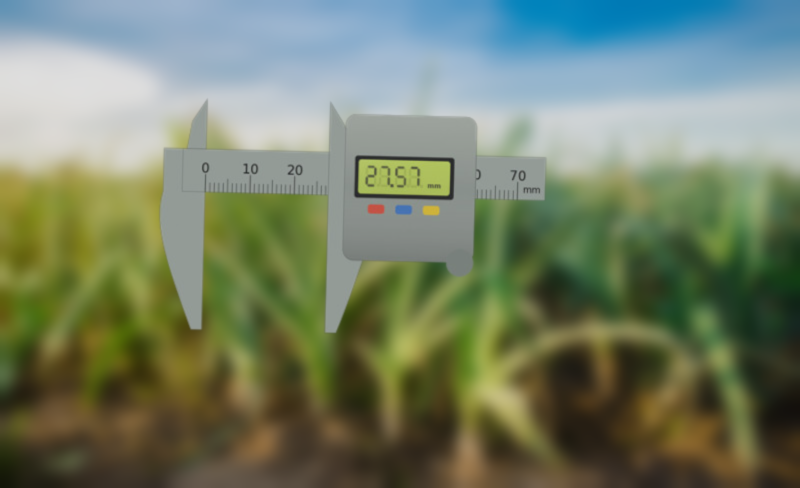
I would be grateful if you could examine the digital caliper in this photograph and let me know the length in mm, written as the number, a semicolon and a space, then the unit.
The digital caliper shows 27.57; mm
